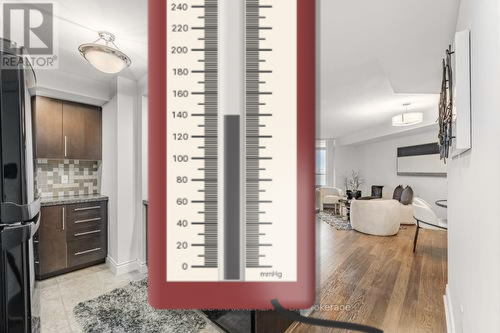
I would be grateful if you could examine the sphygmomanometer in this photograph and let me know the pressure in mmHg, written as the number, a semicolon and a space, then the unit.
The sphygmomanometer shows 140; mmHg
